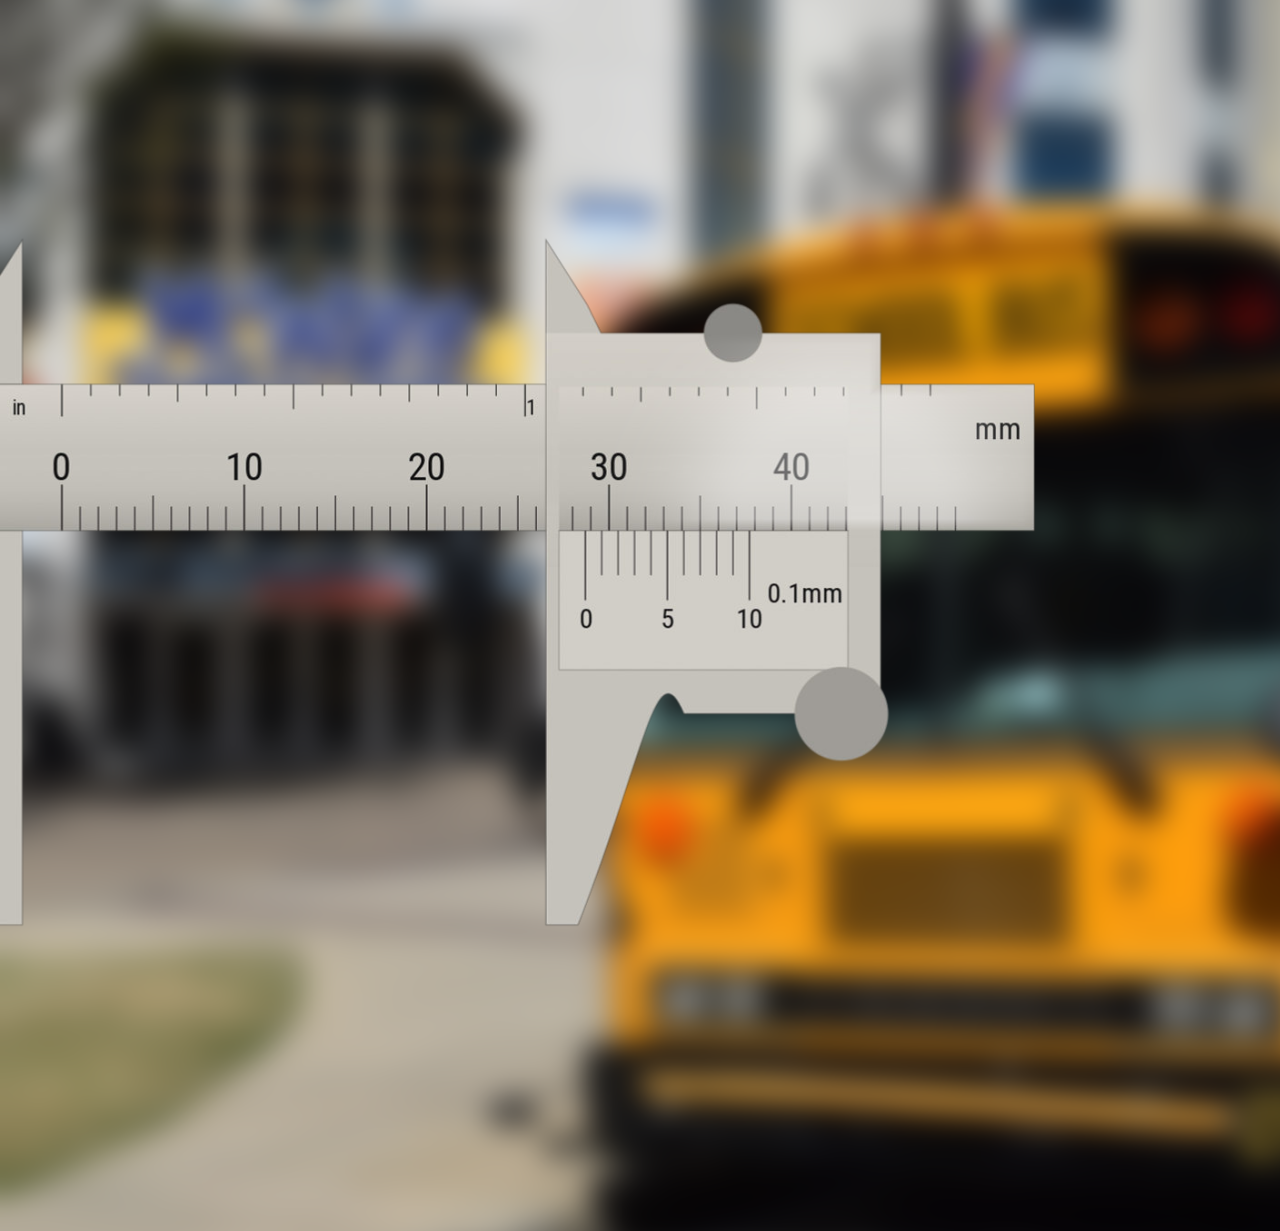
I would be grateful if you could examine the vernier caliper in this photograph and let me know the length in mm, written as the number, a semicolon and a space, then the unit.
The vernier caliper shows 28.7; mm
